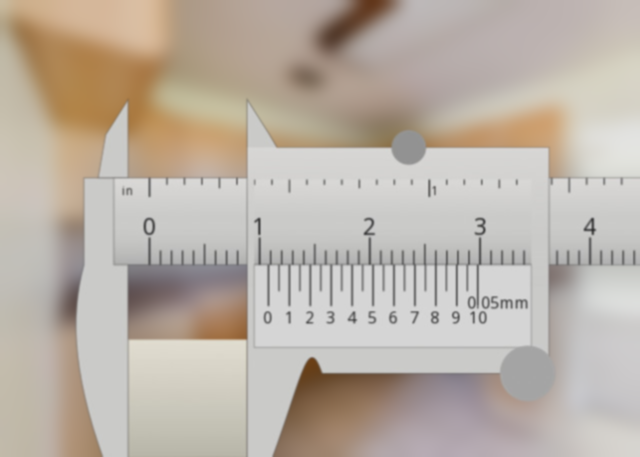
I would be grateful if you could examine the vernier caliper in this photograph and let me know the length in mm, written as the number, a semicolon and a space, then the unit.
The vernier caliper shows 10.8; mm
